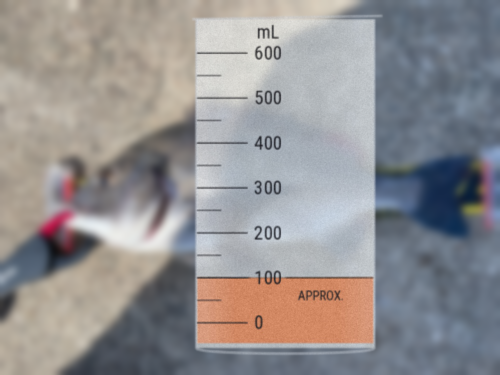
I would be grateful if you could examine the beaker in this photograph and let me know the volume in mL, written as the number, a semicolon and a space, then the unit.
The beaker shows 100; mL
